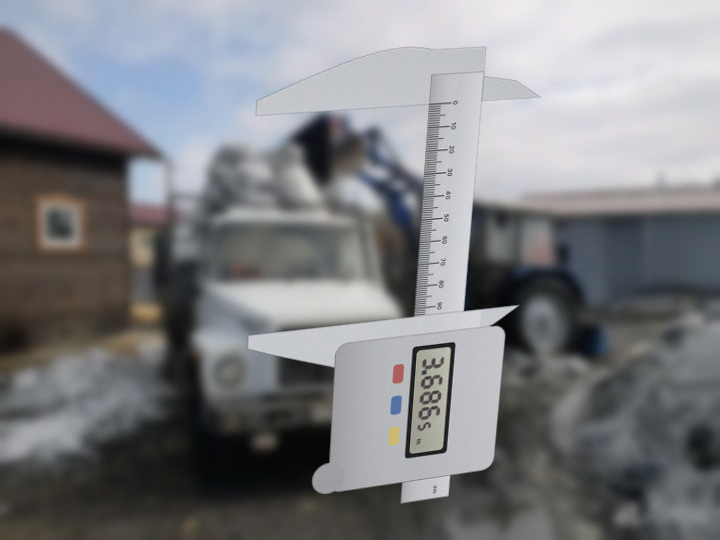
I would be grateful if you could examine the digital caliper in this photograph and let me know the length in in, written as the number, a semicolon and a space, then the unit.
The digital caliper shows 3.6865; in
